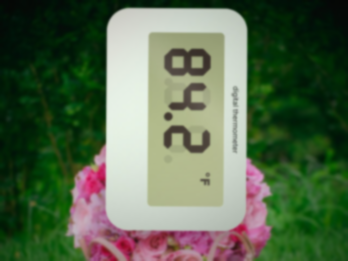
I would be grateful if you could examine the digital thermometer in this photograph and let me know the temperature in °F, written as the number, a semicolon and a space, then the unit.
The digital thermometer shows 84.2; °F
